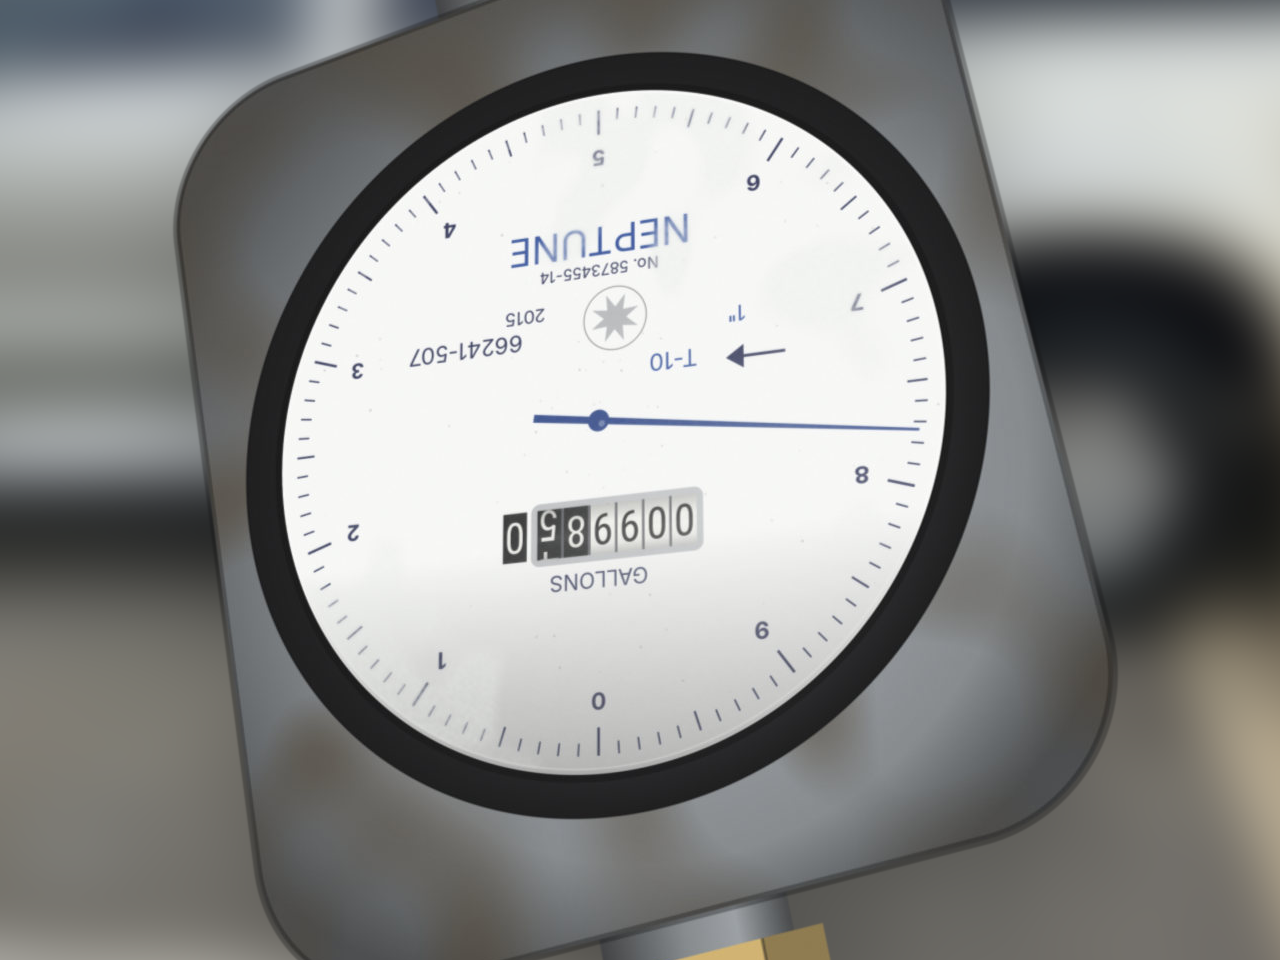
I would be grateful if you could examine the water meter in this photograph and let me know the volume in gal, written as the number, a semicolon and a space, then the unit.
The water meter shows 99847.7; gal
